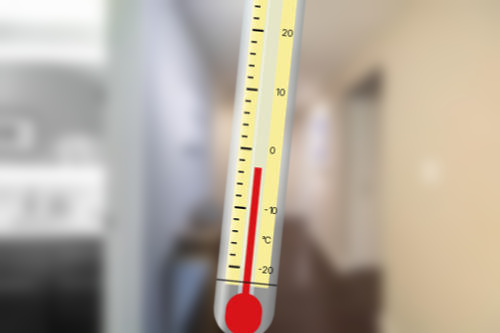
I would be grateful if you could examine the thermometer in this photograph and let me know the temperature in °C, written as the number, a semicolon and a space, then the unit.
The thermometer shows -3; °C
